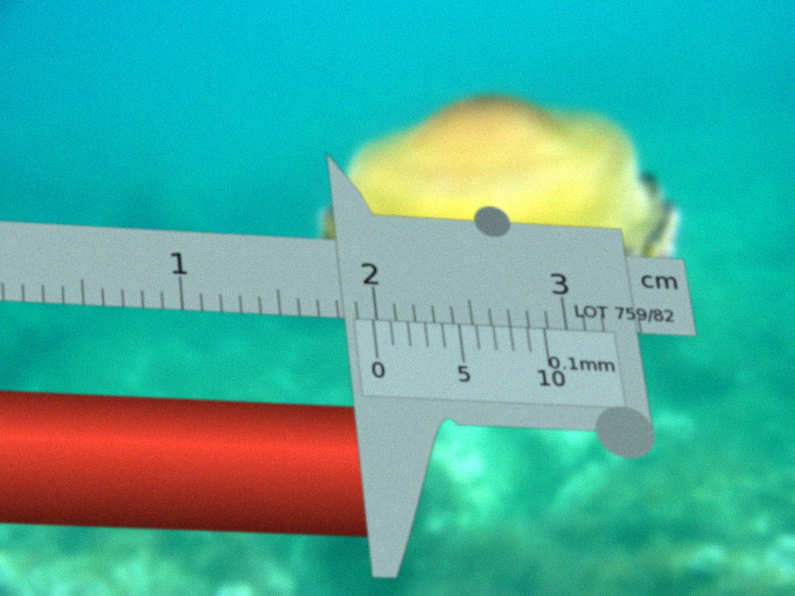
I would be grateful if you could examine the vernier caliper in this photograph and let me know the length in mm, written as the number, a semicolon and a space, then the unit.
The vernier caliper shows 19.8; mm
